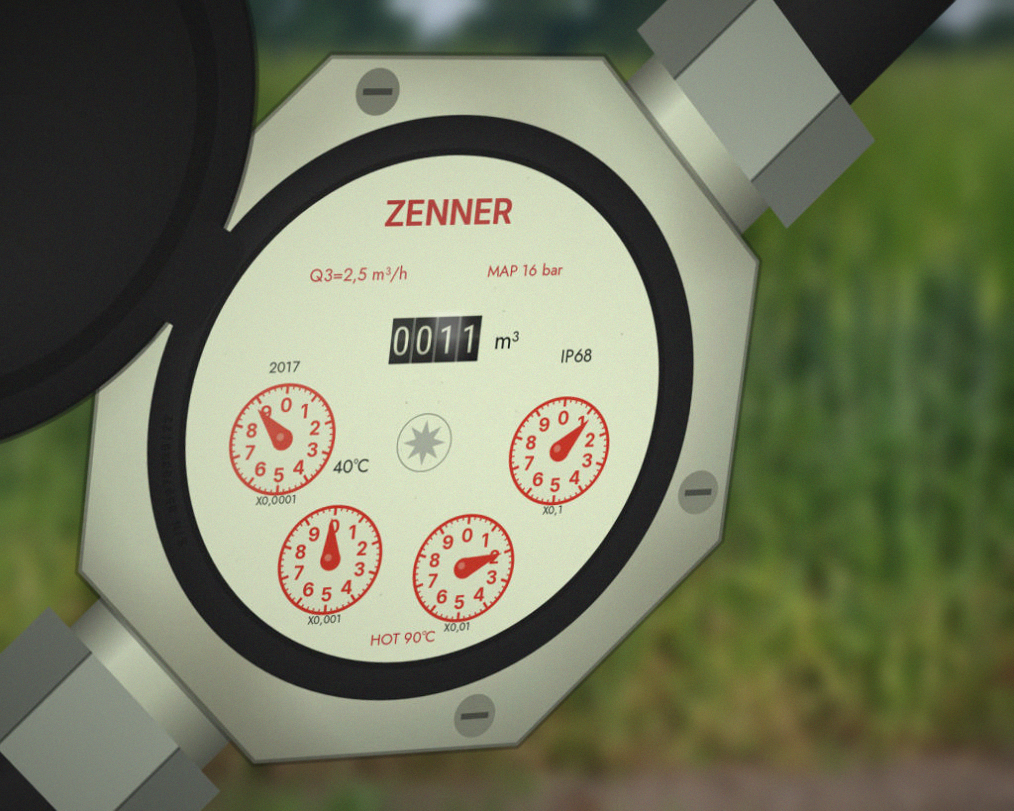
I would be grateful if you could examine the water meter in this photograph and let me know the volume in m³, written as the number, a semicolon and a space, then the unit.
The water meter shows 11.1198; m³
